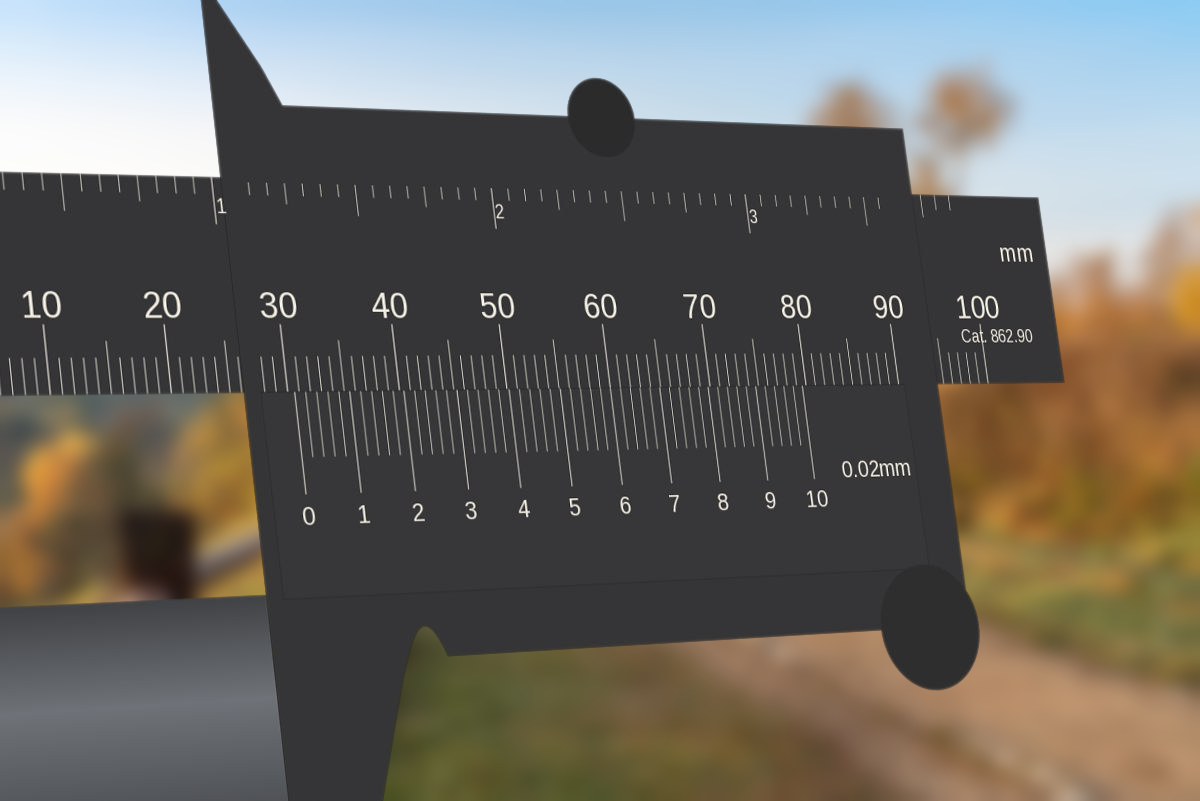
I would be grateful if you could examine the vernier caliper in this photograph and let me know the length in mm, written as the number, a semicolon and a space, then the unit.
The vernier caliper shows 30.6; mm
